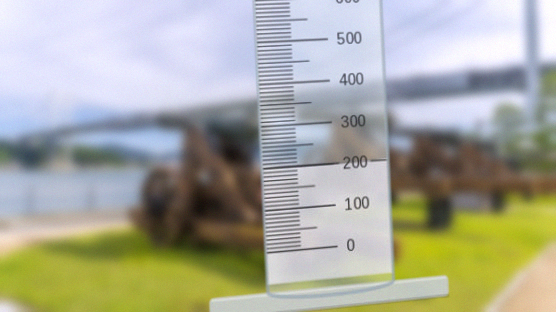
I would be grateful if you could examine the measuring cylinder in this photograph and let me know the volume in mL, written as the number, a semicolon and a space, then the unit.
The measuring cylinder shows 200; mL
